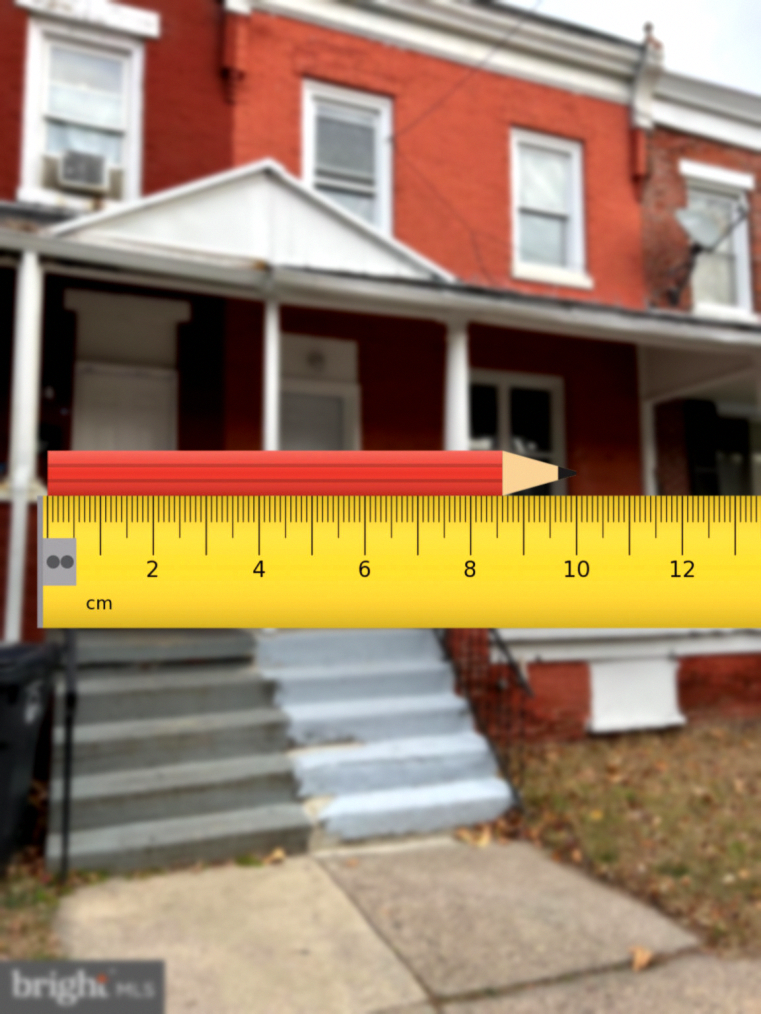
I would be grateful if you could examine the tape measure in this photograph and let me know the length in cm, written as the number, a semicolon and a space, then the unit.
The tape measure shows 10; cm
